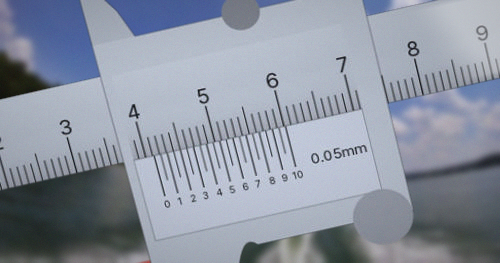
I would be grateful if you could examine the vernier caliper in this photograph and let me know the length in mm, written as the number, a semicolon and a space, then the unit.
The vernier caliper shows 41.2; mm
